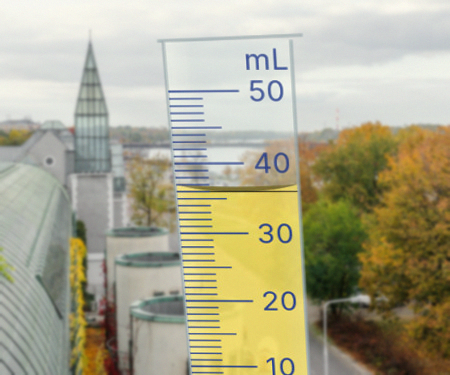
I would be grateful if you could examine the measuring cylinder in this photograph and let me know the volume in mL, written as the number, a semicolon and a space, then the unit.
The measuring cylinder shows 36; mL
